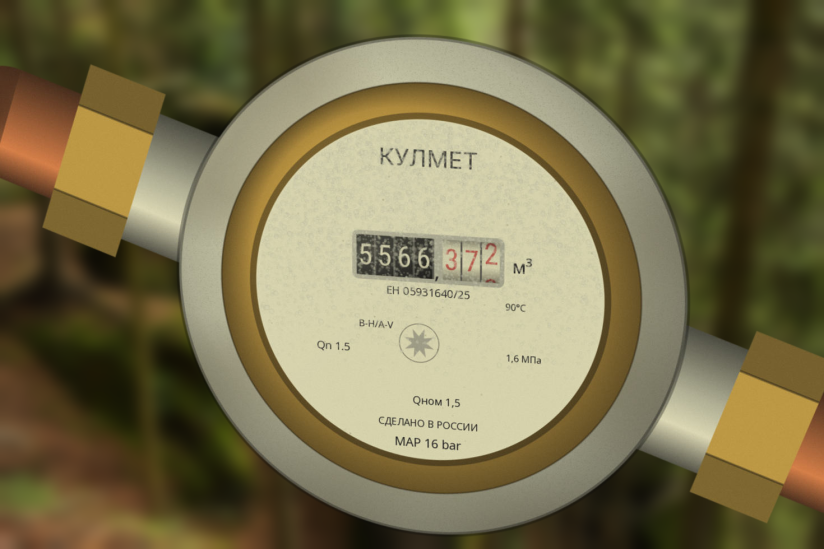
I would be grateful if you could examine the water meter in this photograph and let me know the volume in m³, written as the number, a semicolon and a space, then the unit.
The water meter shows 5566.372; m³
